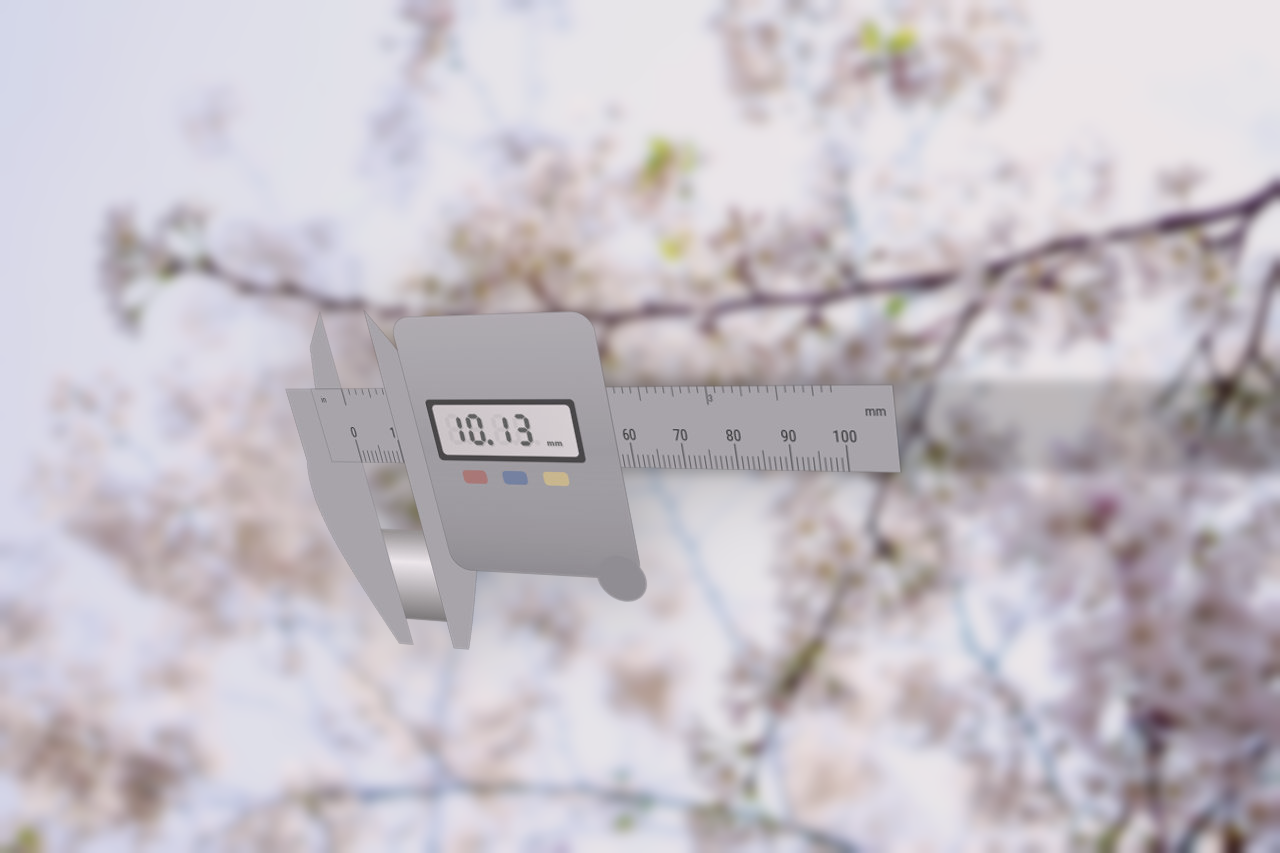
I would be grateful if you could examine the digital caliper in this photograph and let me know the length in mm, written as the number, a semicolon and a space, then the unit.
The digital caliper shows 10.13; mm
